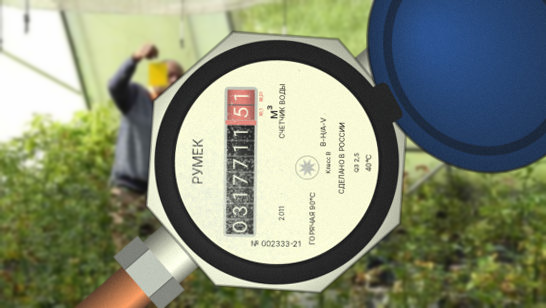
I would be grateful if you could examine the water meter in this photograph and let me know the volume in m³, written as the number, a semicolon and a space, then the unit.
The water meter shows 317711.51; m³
